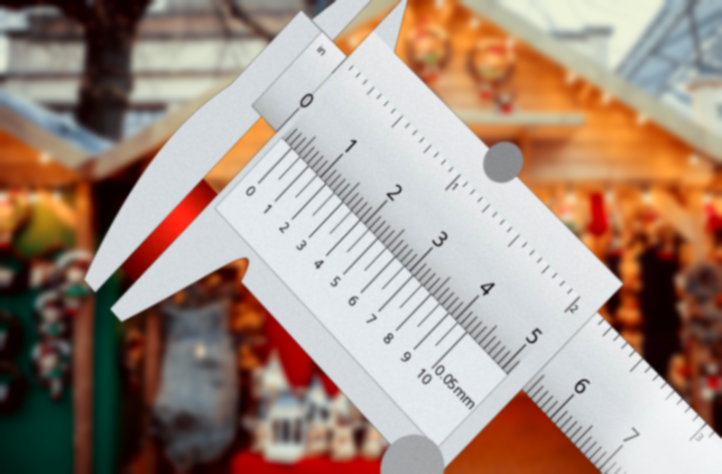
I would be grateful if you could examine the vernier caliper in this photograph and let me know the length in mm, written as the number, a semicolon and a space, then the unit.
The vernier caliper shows 3.5; mm
